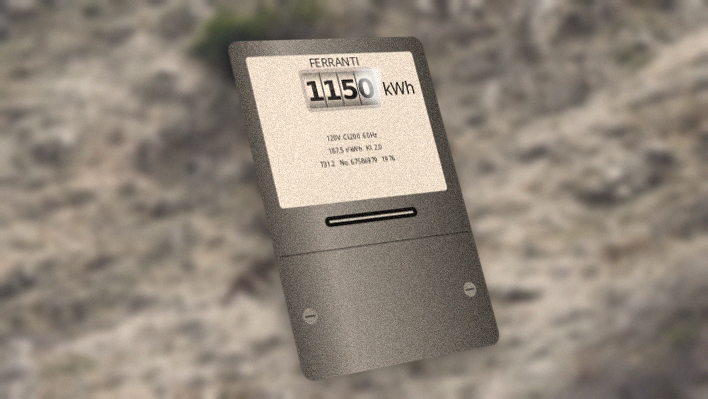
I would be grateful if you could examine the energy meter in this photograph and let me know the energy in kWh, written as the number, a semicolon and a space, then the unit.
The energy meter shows 1150; kWh
